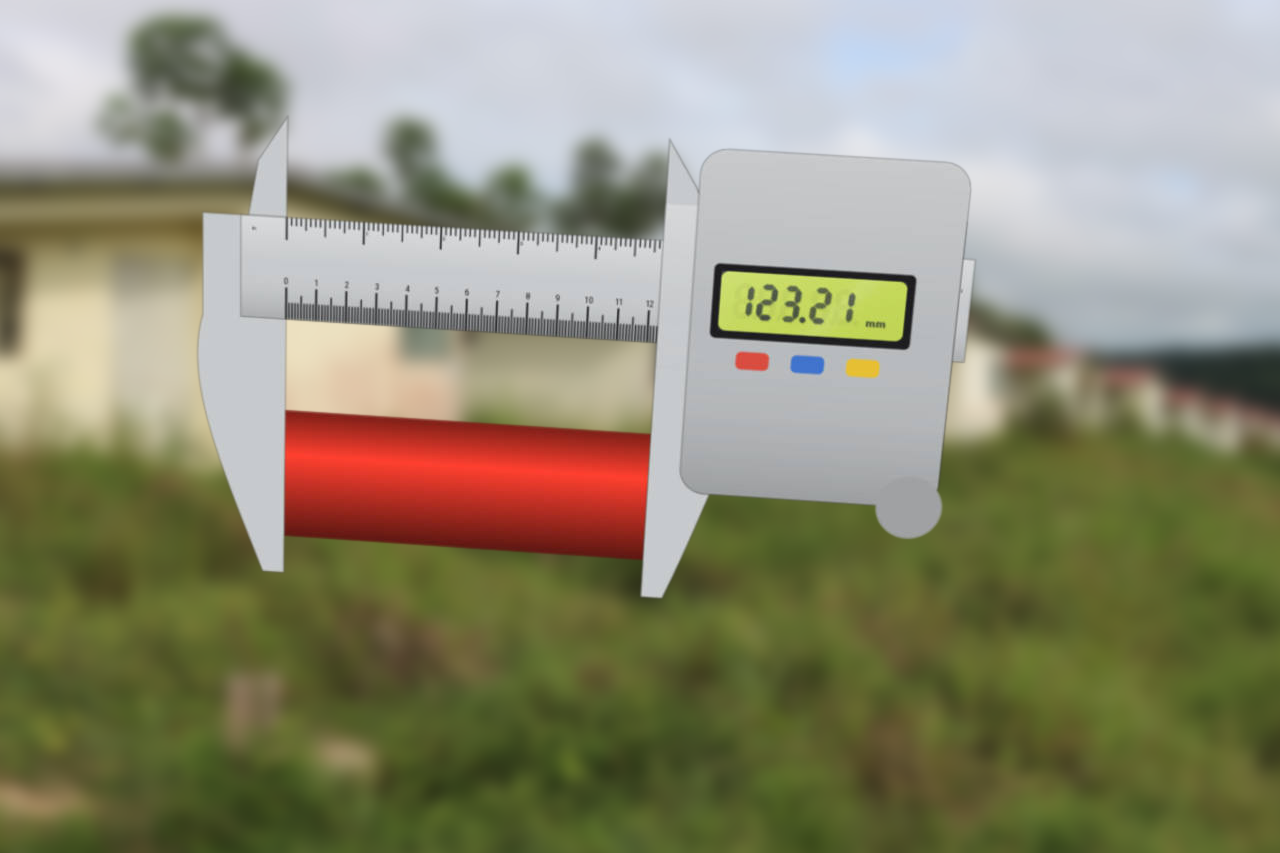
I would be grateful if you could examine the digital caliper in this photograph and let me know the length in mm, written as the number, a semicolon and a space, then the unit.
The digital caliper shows 123.21; mm
